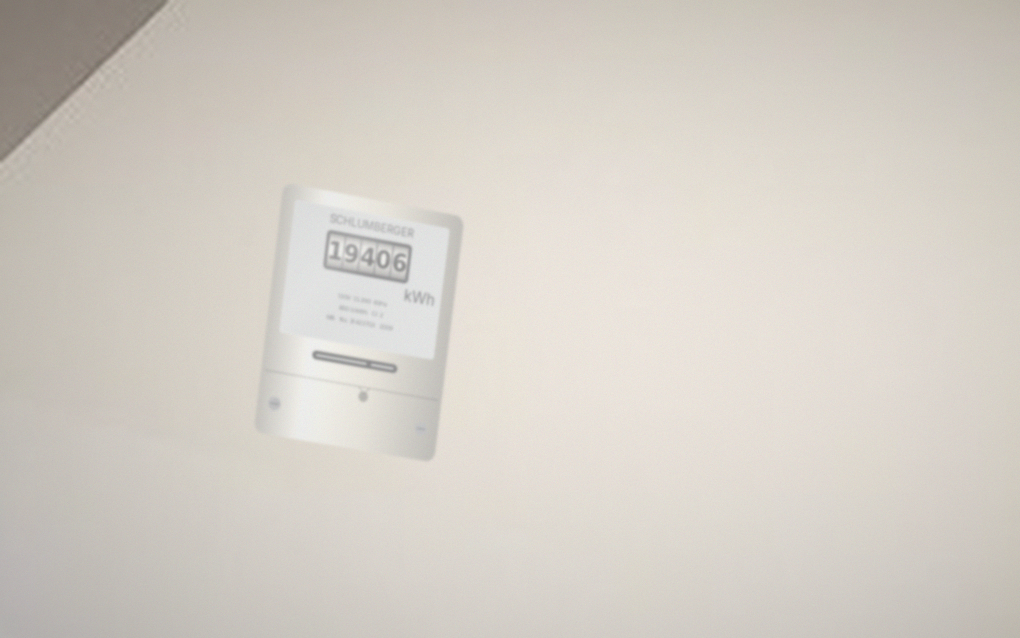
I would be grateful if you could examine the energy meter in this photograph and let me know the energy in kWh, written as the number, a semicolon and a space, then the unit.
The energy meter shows 19406; kWh
